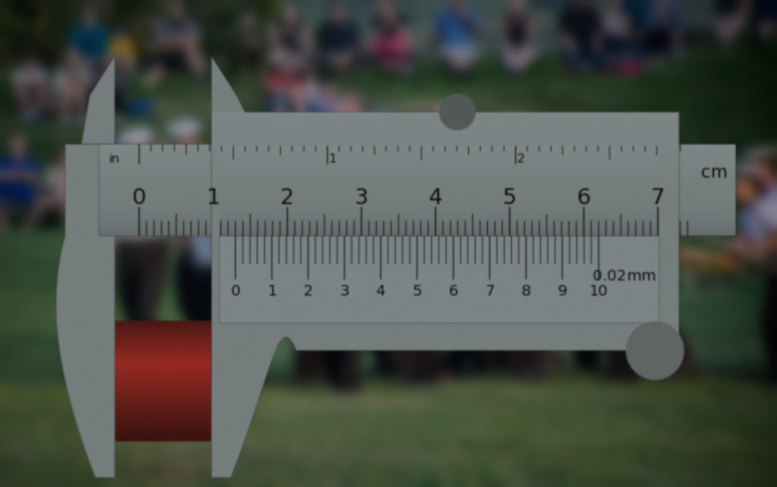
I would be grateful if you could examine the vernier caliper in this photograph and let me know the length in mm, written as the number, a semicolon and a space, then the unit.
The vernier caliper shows 13.0; mm
